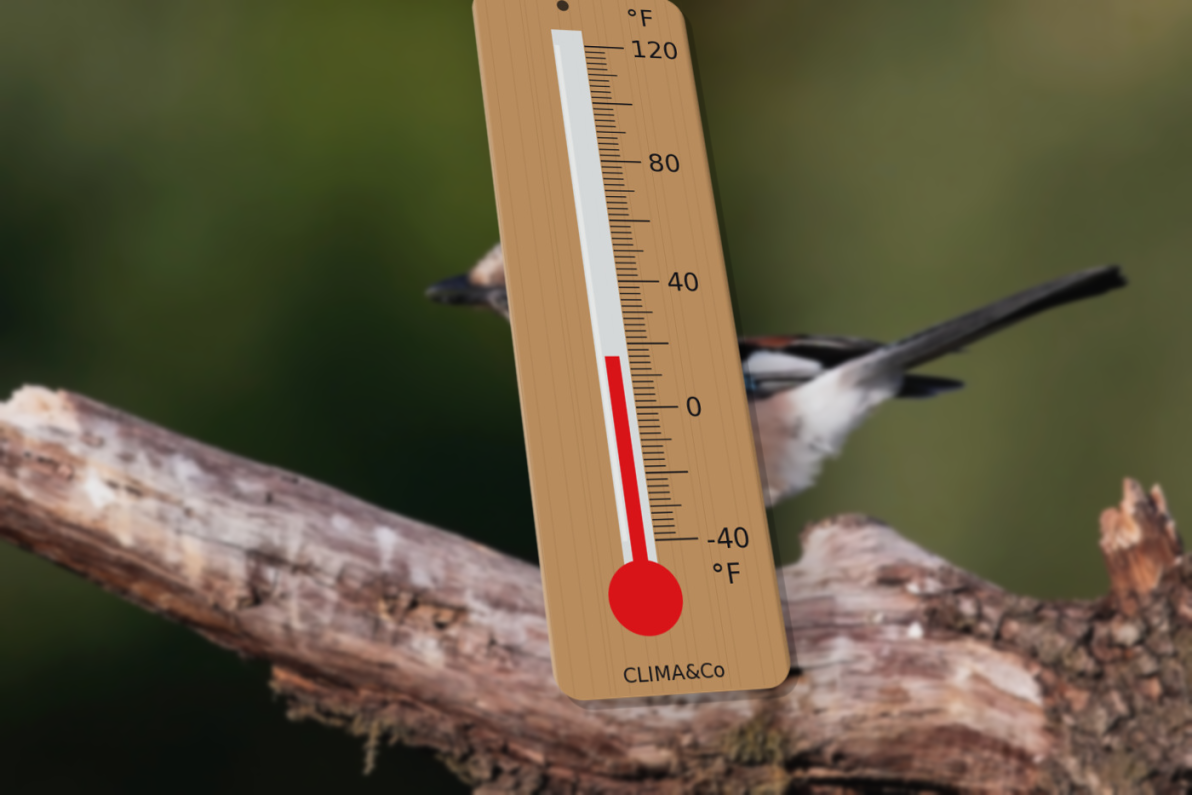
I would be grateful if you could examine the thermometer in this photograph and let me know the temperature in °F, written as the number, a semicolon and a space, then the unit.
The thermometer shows 16; °F
